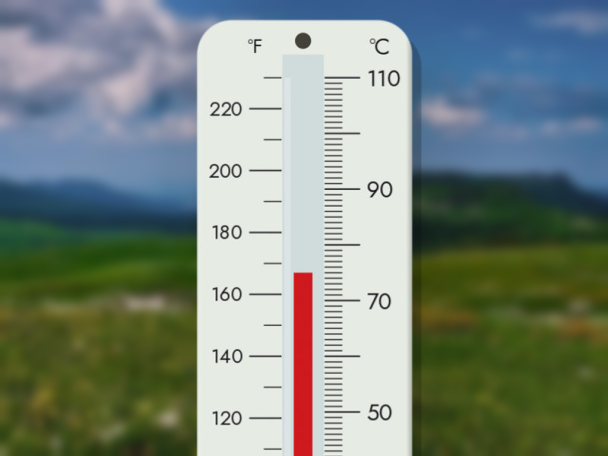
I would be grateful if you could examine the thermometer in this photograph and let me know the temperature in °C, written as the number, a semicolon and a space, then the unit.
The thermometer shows 75; °C
